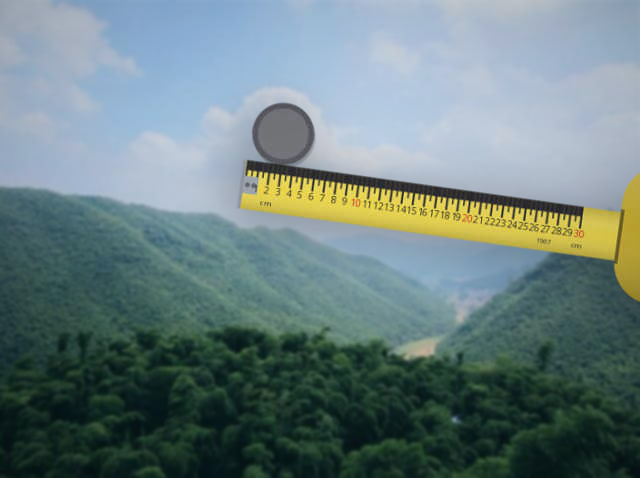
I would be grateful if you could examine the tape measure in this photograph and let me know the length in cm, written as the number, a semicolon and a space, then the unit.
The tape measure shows 5.5; cm
